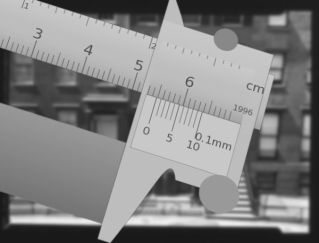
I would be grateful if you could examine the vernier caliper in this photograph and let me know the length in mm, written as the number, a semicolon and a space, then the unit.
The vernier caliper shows 54.8; mm
